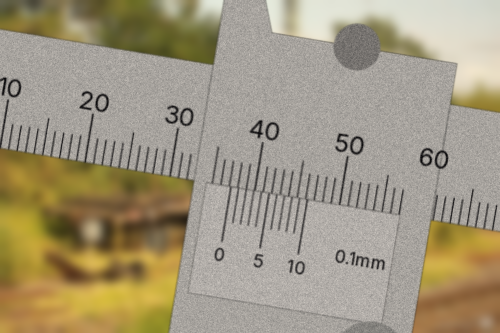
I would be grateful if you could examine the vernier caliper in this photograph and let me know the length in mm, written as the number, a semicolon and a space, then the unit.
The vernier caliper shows 37.2; mm
